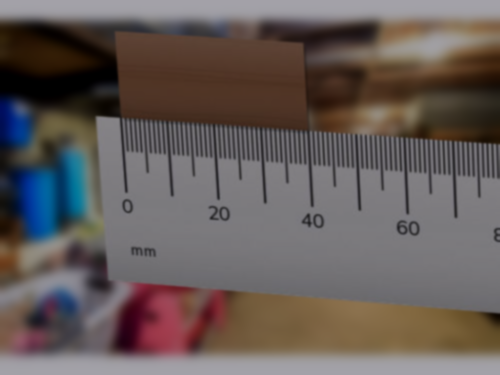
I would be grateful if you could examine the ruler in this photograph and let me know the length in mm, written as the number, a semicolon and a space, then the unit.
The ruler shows 40; mm
